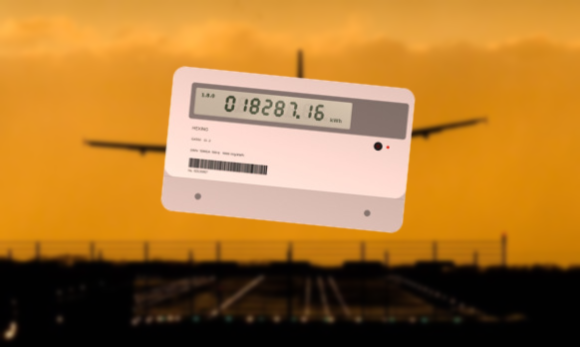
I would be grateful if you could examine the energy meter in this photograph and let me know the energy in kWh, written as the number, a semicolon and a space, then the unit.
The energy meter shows 18287.16; kWh
